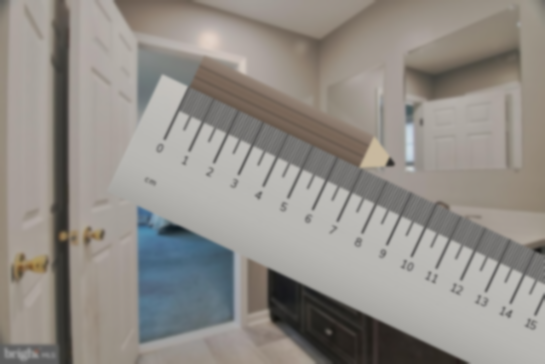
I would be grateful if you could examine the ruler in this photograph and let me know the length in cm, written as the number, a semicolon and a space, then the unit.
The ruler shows 8; cm
